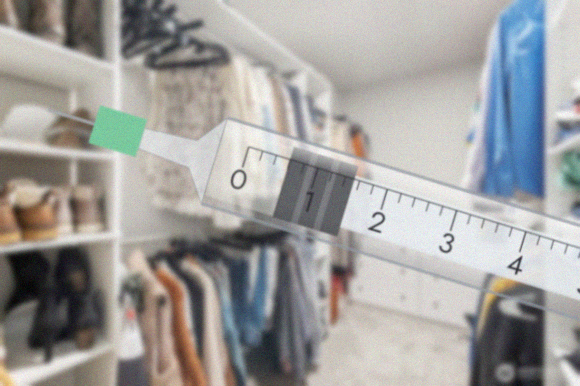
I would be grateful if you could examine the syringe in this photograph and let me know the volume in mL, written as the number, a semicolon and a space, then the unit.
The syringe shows 0.6; mL
